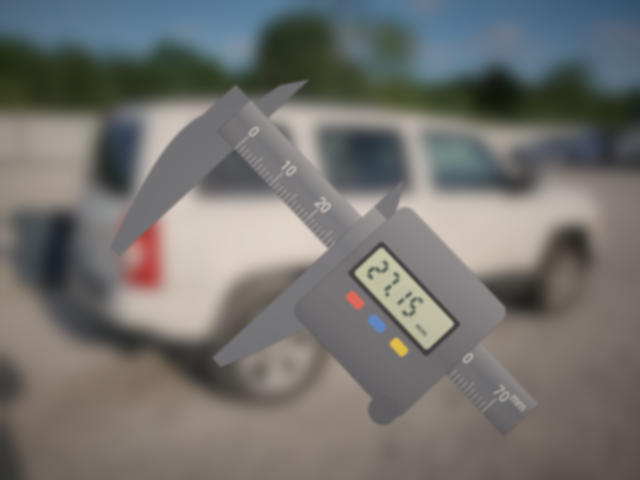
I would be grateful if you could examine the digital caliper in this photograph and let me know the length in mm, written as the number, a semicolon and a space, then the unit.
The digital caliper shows 27.15; mm
